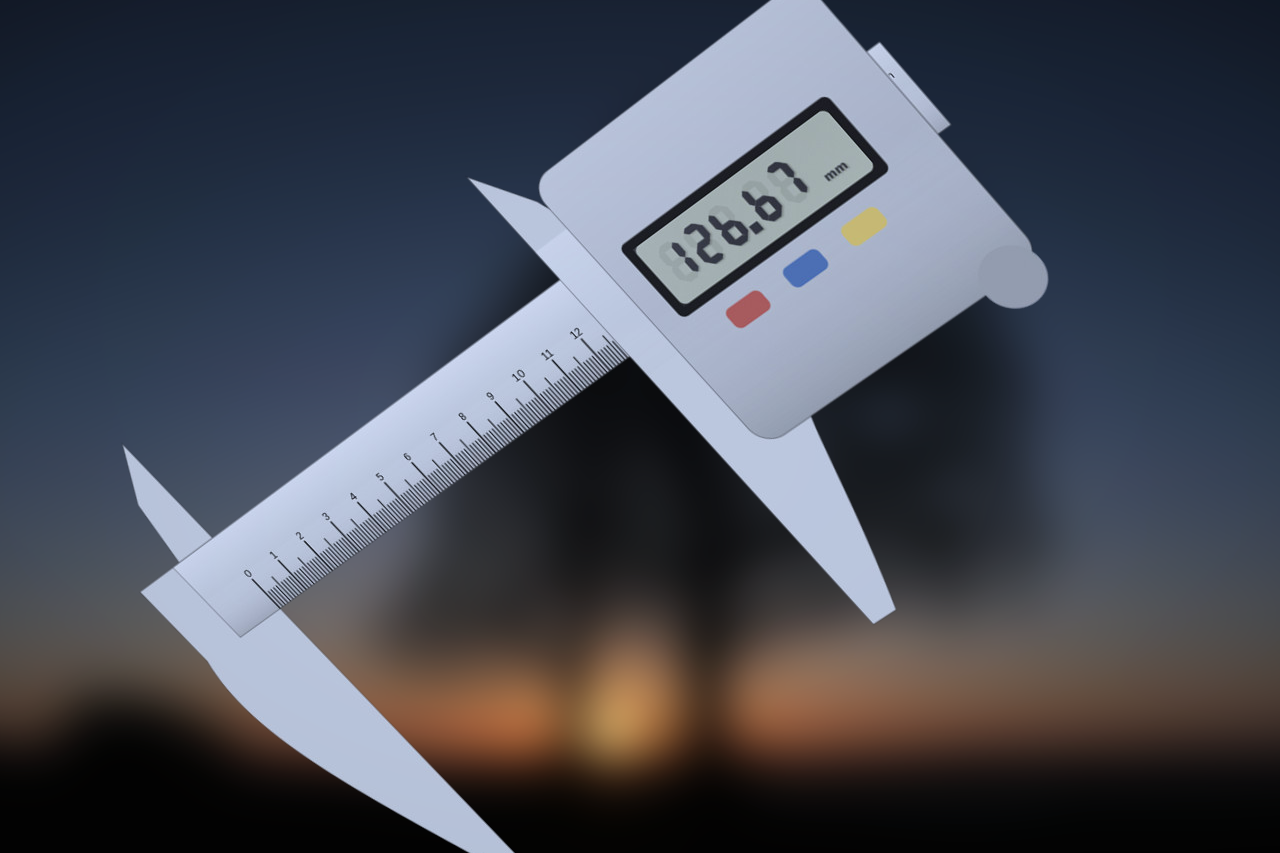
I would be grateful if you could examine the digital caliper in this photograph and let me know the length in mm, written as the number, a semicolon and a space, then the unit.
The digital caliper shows 126.67; mm
